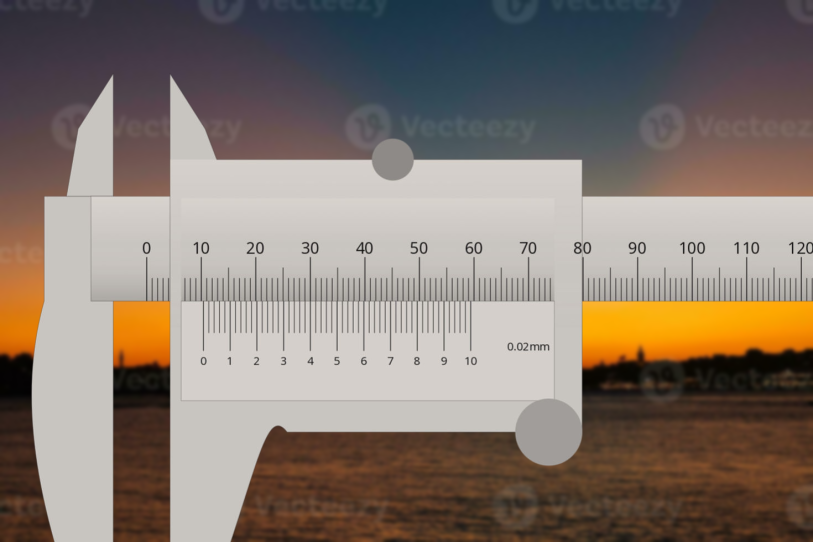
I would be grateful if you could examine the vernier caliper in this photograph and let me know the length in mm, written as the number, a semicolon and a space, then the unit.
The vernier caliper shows 10.4; mm
